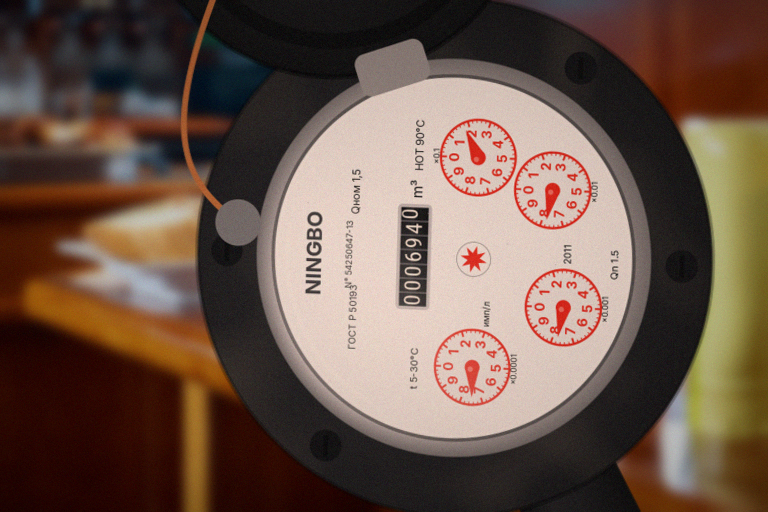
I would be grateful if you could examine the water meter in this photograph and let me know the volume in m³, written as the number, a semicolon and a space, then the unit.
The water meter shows 6940.1777; m³
